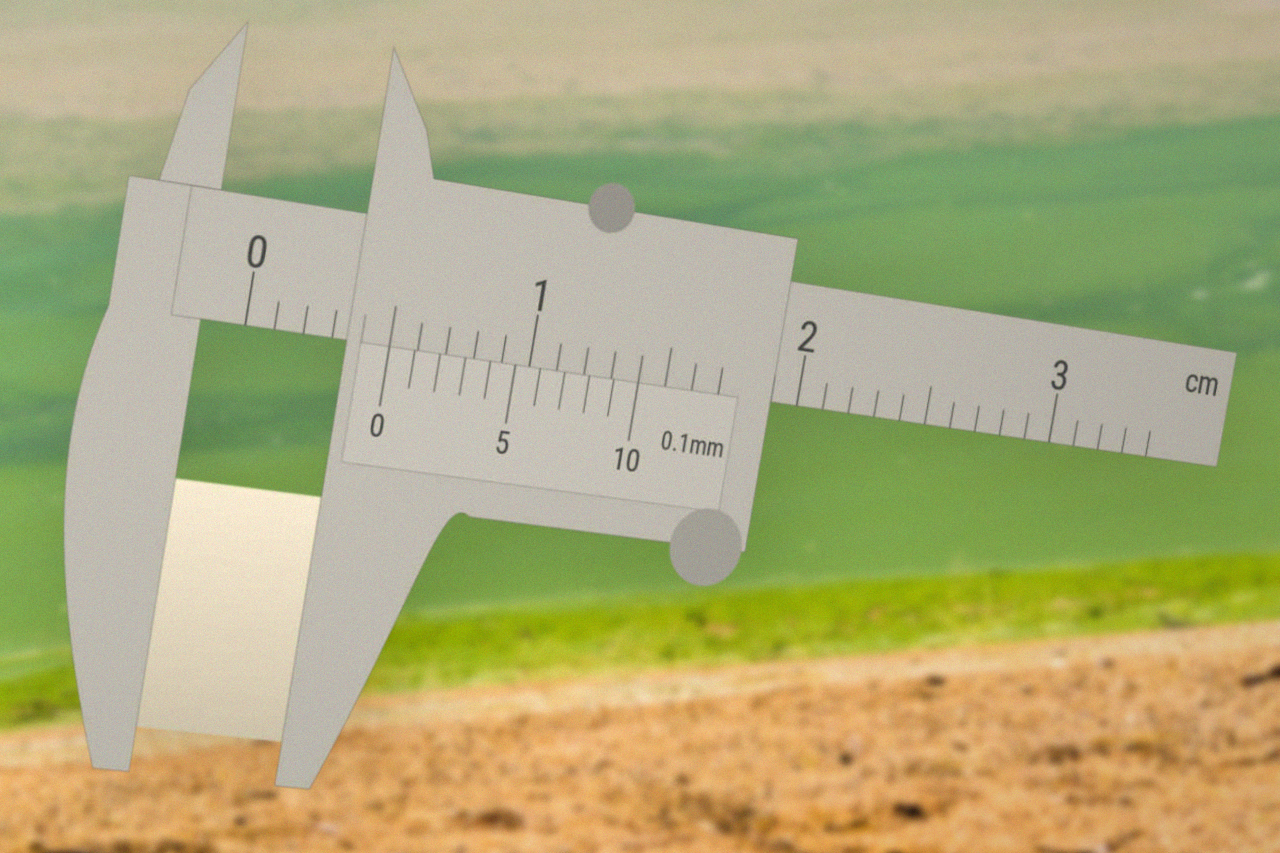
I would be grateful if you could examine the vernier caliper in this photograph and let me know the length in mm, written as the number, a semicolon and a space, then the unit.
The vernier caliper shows 5.0; mm
